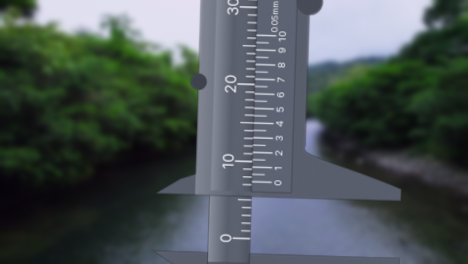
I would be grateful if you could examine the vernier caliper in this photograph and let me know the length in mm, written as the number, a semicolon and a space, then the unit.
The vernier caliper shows 7.4; mm
